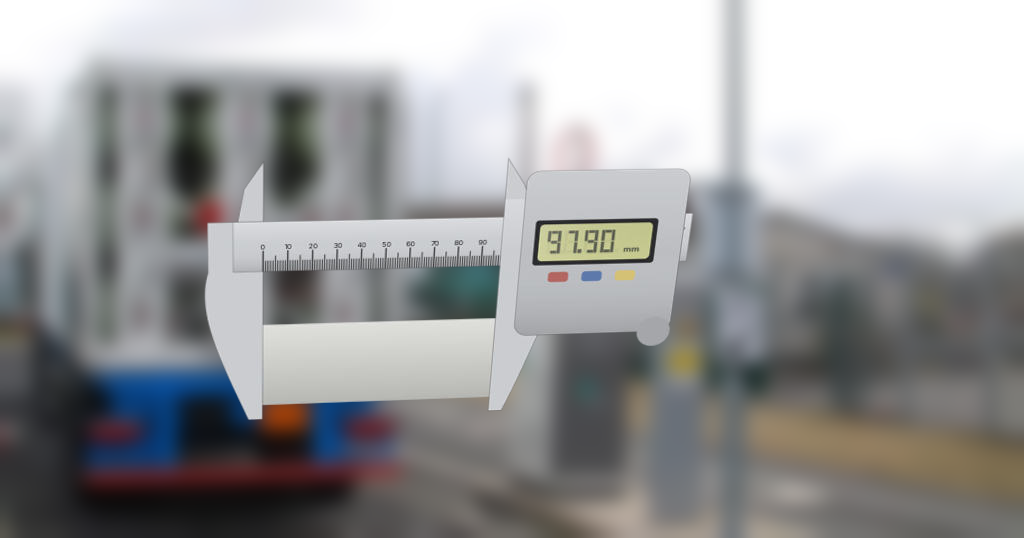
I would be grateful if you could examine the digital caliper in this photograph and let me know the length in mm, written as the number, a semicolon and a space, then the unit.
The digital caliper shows 97.90; mm
